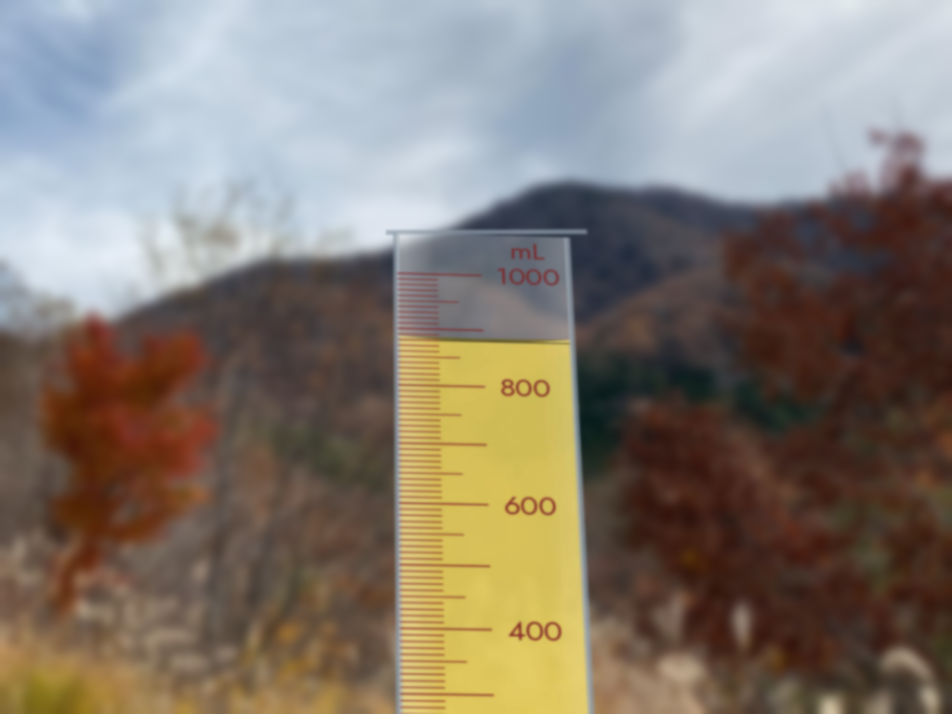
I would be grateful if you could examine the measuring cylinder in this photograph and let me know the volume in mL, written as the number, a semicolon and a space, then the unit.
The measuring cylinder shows 880; mL
